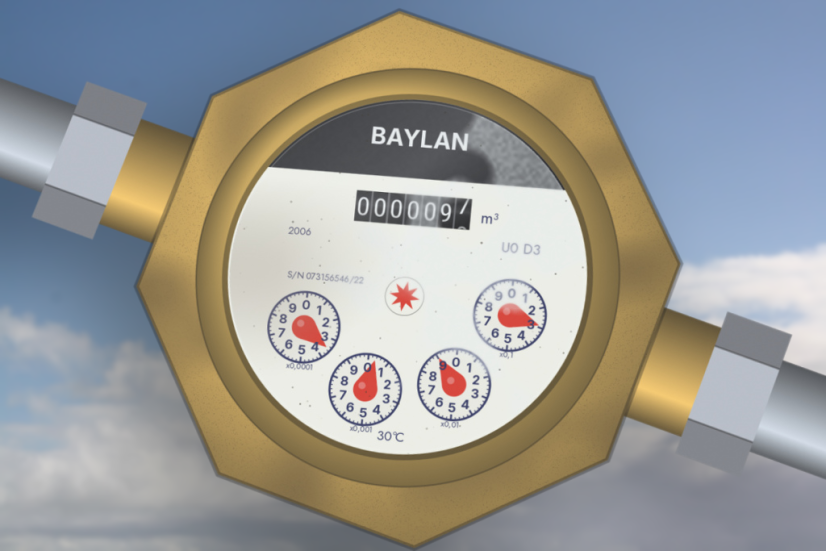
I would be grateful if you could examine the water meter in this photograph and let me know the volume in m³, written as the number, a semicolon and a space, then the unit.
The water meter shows 97.2903; m³
